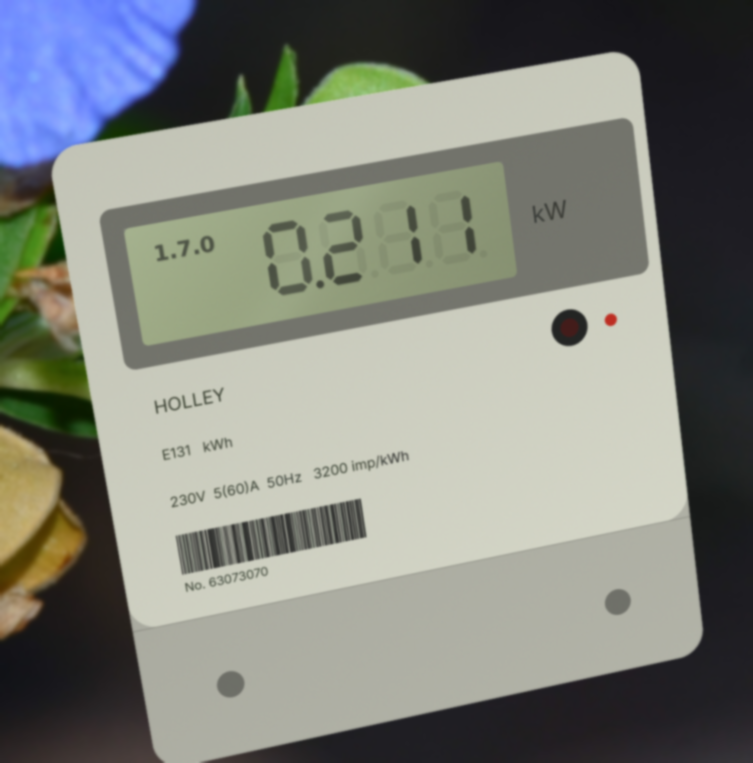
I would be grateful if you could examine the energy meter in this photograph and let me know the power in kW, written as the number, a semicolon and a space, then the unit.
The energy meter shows 0.211; kW
